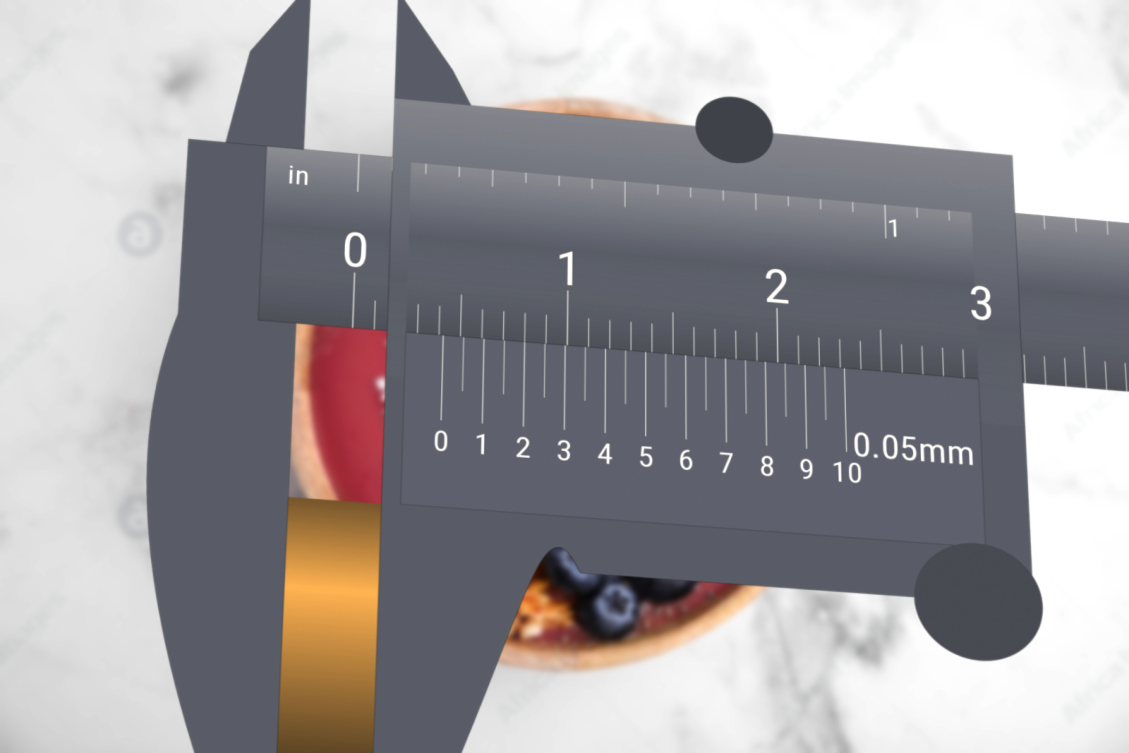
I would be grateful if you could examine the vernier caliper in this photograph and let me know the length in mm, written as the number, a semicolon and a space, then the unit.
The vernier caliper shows 4.2; mm
